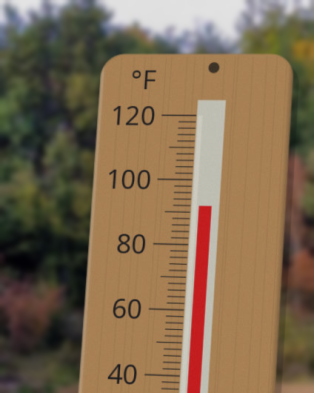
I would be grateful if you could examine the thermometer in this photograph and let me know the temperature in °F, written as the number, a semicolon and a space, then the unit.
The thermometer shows 92; °F
